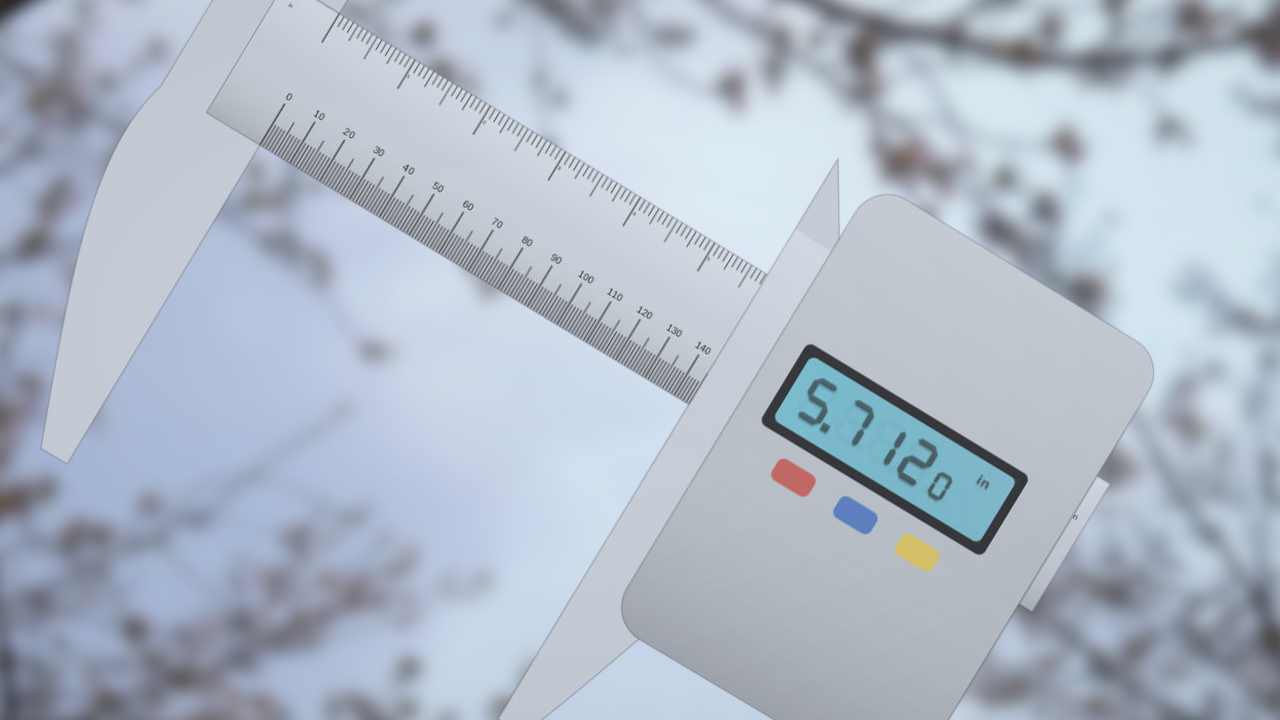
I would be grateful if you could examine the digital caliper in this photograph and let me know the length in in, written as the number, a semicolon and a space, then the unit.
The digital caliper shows 5.7120; in
